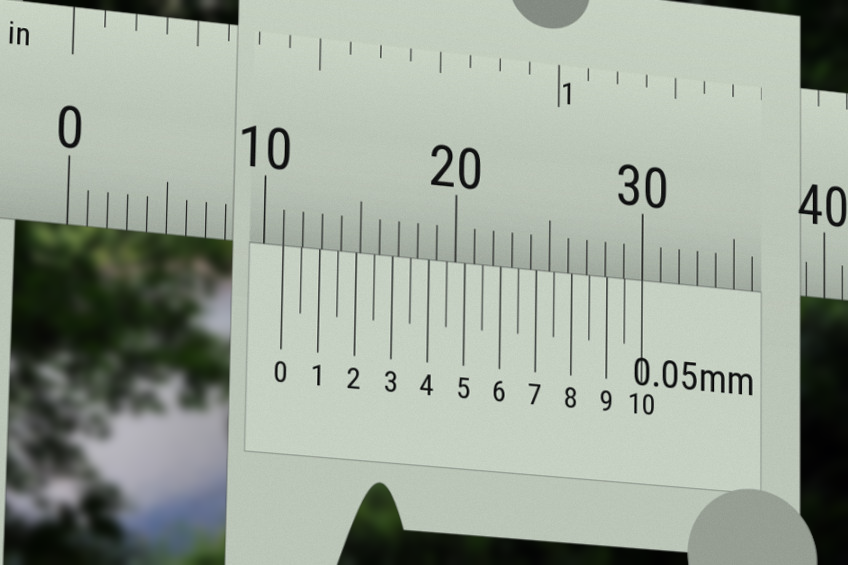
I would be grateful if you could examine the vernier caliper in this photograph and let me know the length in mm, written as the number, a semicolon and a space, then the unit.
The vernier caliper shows 11.0; mm
